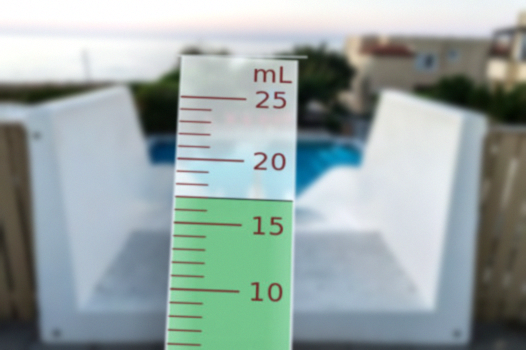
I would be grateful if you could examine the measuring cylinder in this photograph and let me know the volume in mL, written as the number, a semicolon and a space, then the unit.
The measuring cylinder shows 17; mL
